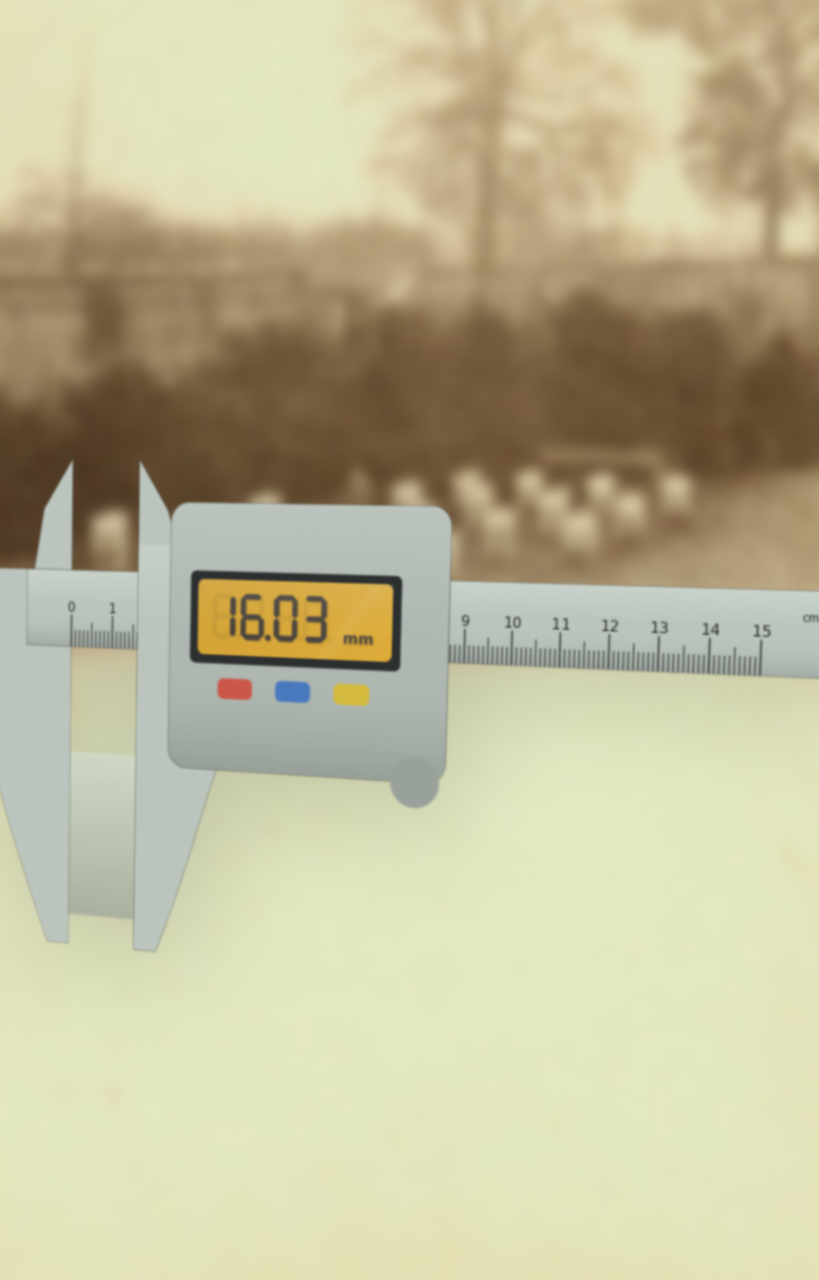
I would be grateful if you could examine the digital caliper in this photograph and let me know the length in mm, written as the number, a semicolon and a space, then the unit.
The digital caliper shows 16.03; mm
